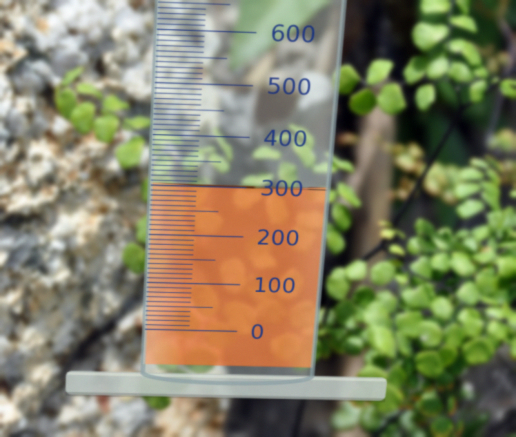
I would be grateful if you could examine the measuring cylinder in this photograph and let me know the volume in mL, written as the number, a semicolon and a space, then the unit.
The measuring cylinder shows 300; mL
